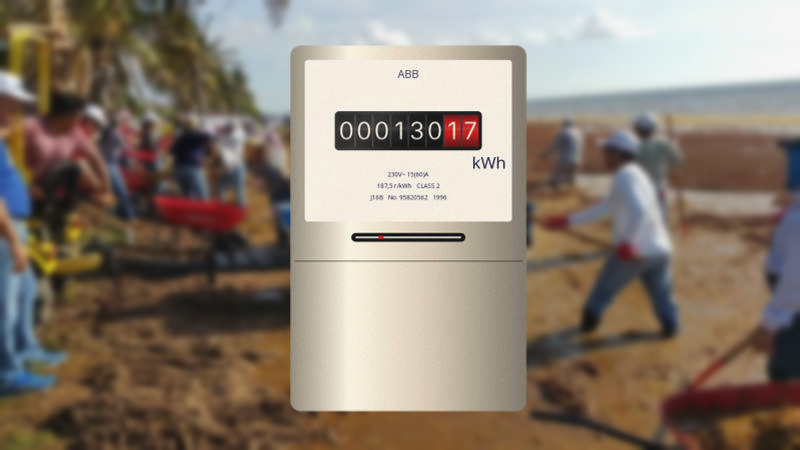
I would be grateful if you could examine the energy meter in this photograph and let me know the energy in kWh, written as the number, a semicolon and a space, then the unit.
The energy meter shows 130.17; kWh
